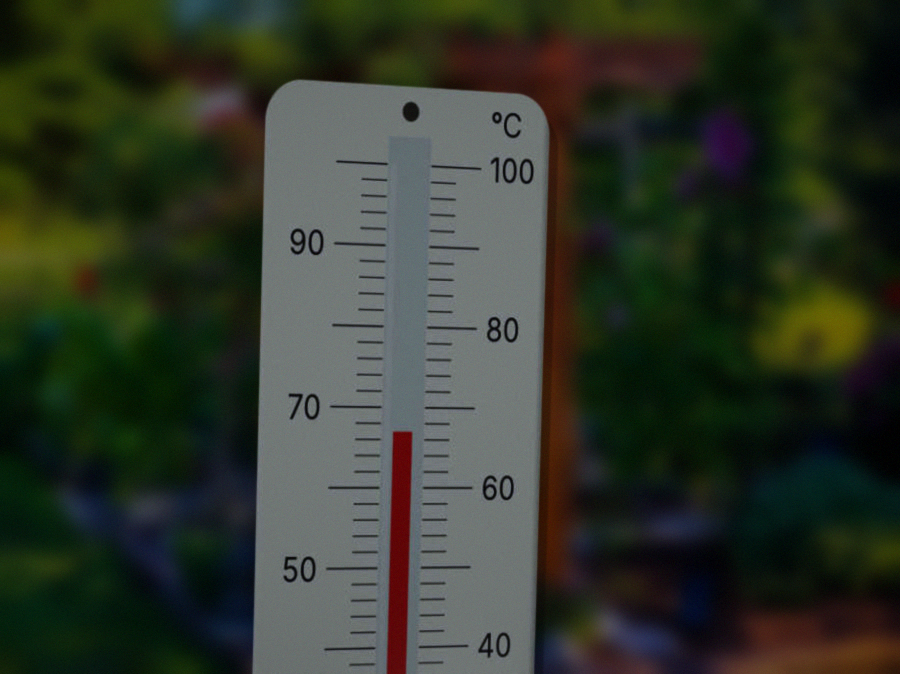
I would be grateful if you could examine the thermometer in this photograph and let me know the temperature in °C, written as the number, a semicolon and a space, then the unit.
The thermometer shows 67; °C
